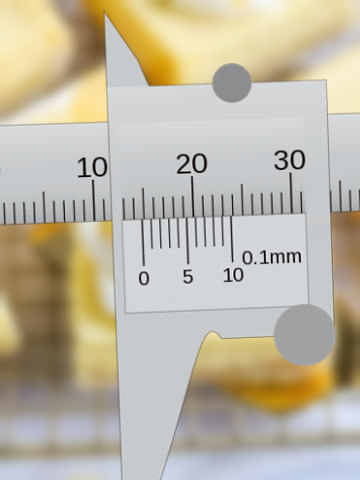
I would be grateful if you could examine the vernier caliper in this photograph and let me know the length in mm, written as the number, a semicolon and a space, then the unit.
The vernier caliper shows 14.8; mm
